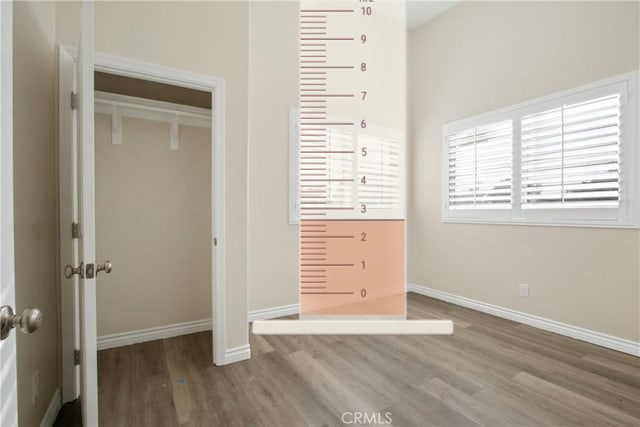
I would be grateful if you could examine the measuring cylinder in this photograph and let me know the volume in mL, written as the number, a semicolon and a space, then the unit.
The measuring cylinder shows 2.6; mL
